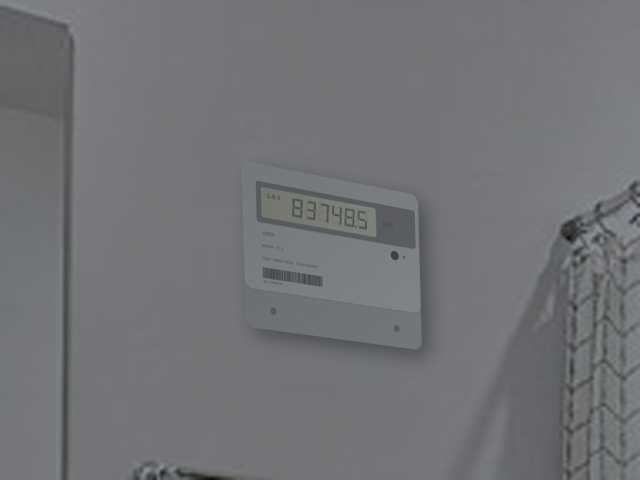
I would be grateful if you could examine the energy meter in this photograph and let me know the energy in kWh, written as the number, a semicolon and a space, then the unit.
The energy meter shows 83748.5; kWh
